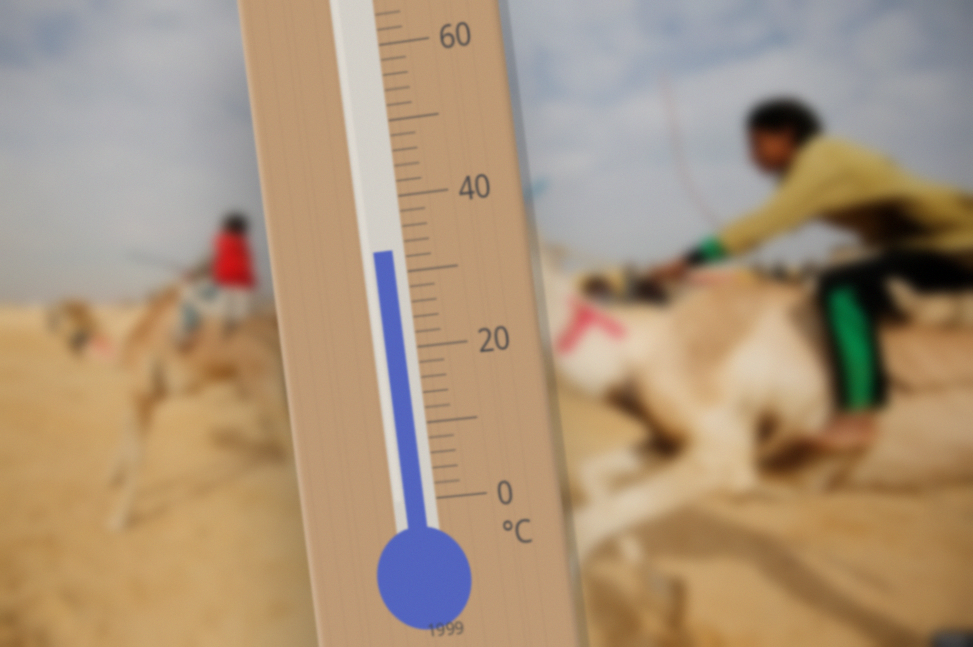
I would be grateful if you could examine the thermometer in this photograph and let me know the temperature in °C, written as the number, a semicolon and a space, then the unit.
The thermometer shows 33; °C
